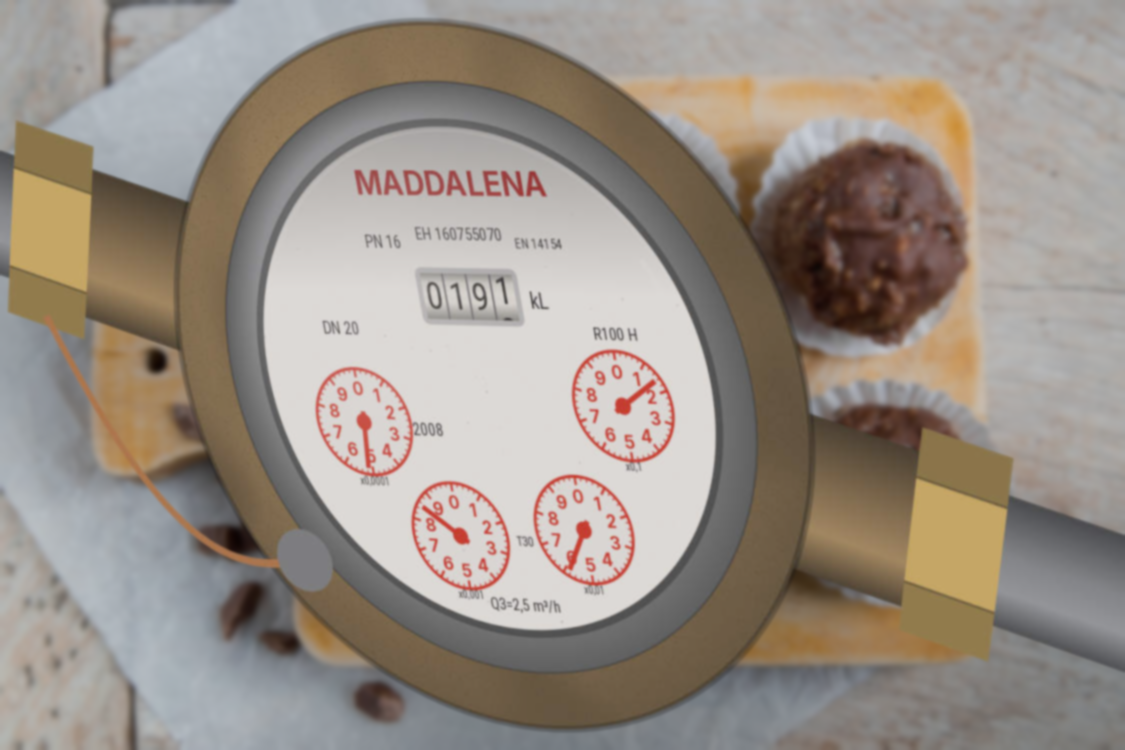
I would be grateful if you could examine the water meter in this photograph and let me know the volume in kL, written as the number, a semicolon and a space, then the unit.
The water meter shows 191.1585; kL
